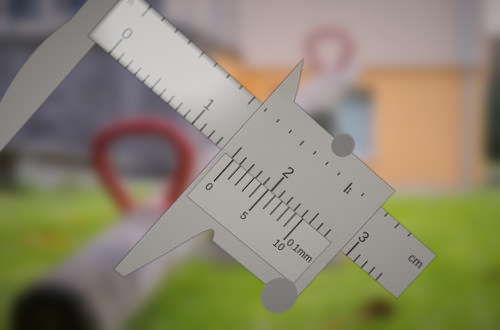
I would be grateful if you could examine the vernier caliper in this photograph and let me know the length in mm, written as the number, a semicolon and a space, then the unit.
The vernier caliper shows 15.2; mm
